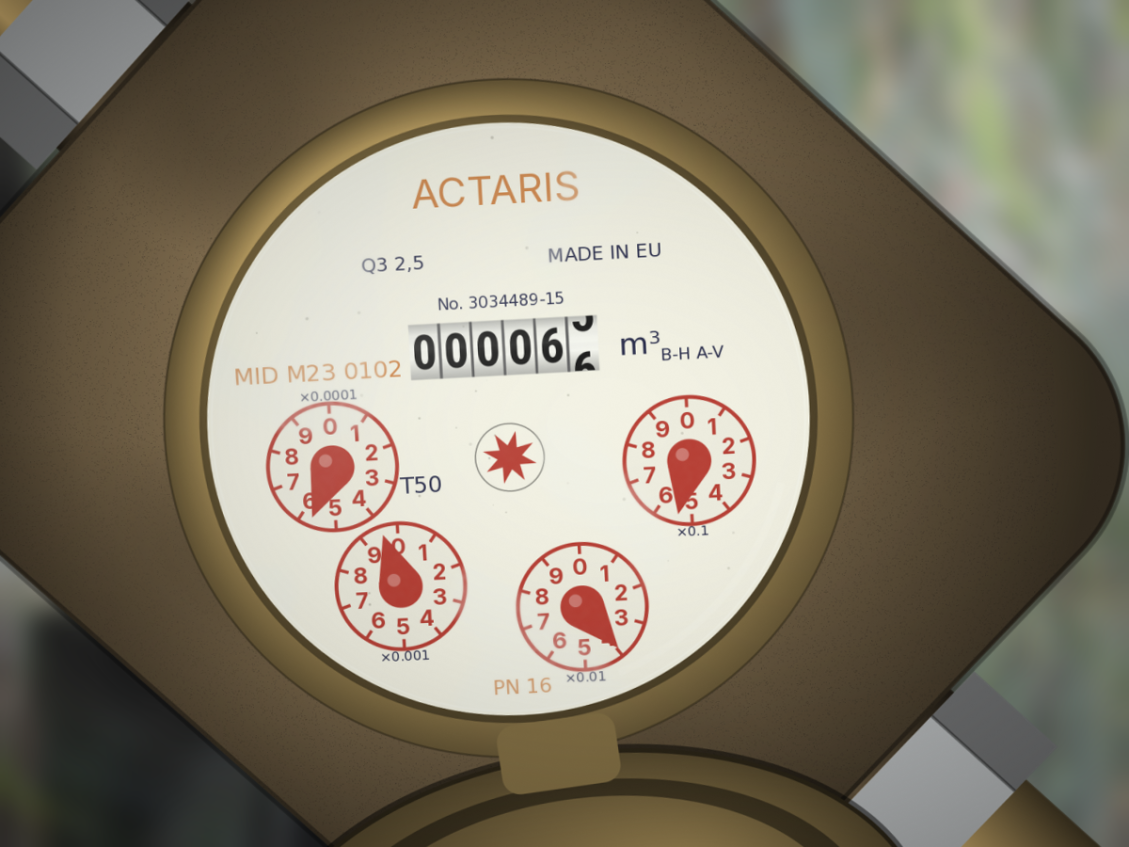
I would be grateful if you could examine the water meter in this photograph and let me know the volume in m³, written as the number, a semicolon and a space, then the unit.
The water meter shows 65.5395; m³
